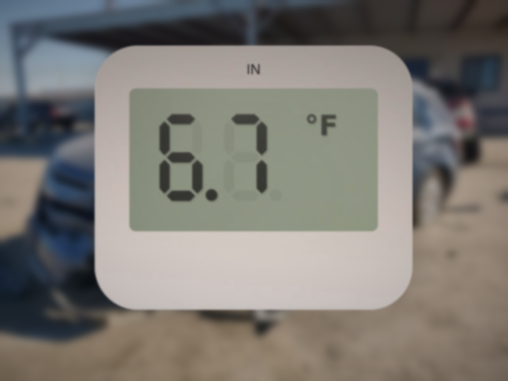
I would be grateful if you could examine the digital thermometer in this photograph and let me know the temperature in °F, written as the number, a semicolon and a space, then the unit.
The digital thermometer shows 6.7; °F
